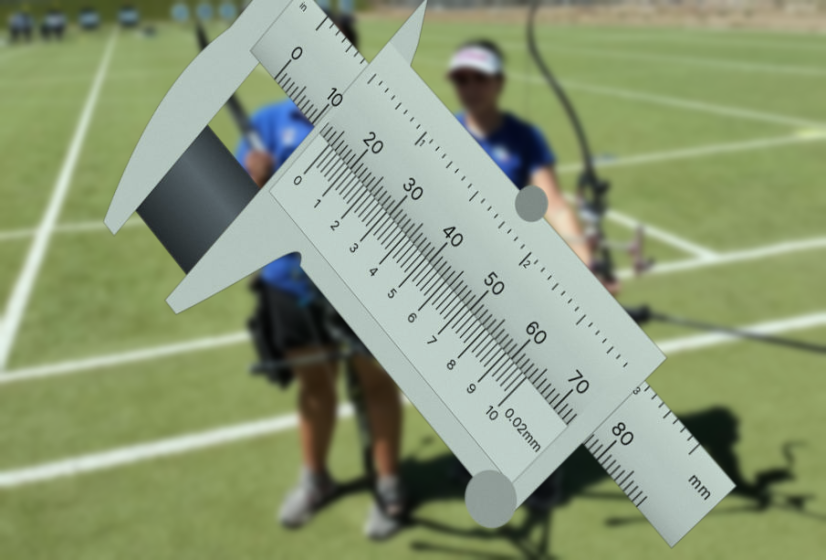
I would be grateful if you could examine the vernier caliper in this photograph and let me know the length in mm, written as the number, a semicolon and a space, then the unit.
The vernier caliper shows 14.6; mm
